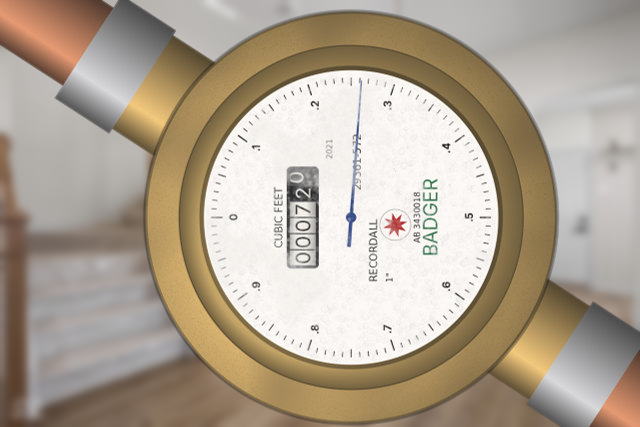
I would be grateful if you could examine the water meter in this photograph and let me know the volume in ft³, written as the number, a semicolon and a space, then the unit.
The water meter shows 720.26; ft³
